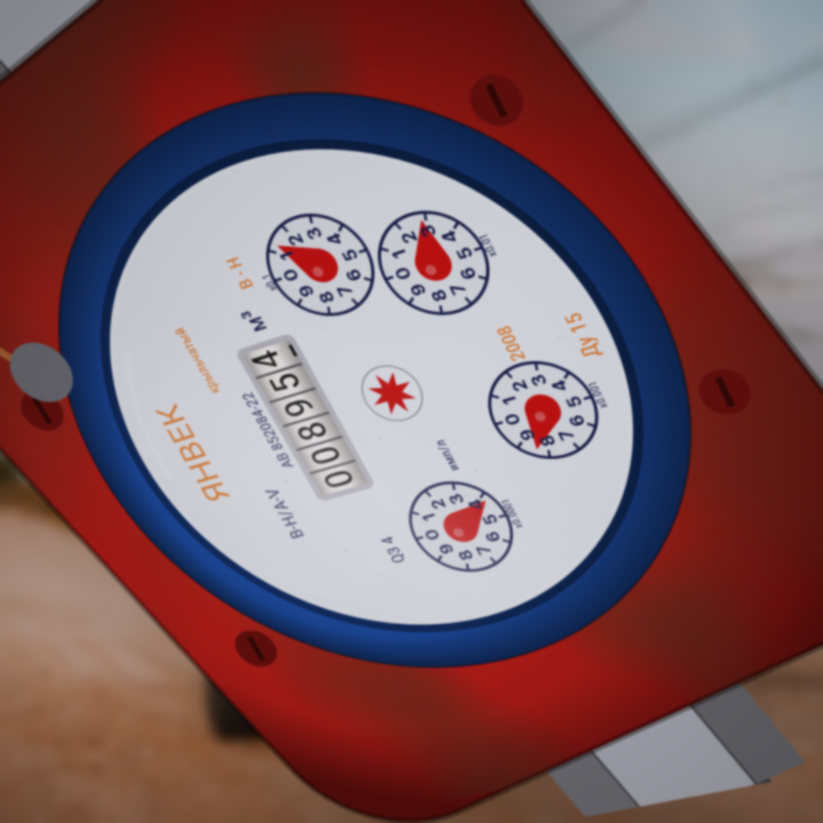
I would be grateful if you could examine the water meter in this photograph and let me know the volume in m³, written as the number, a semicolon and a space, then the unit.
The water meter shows 8954.1284; m³
